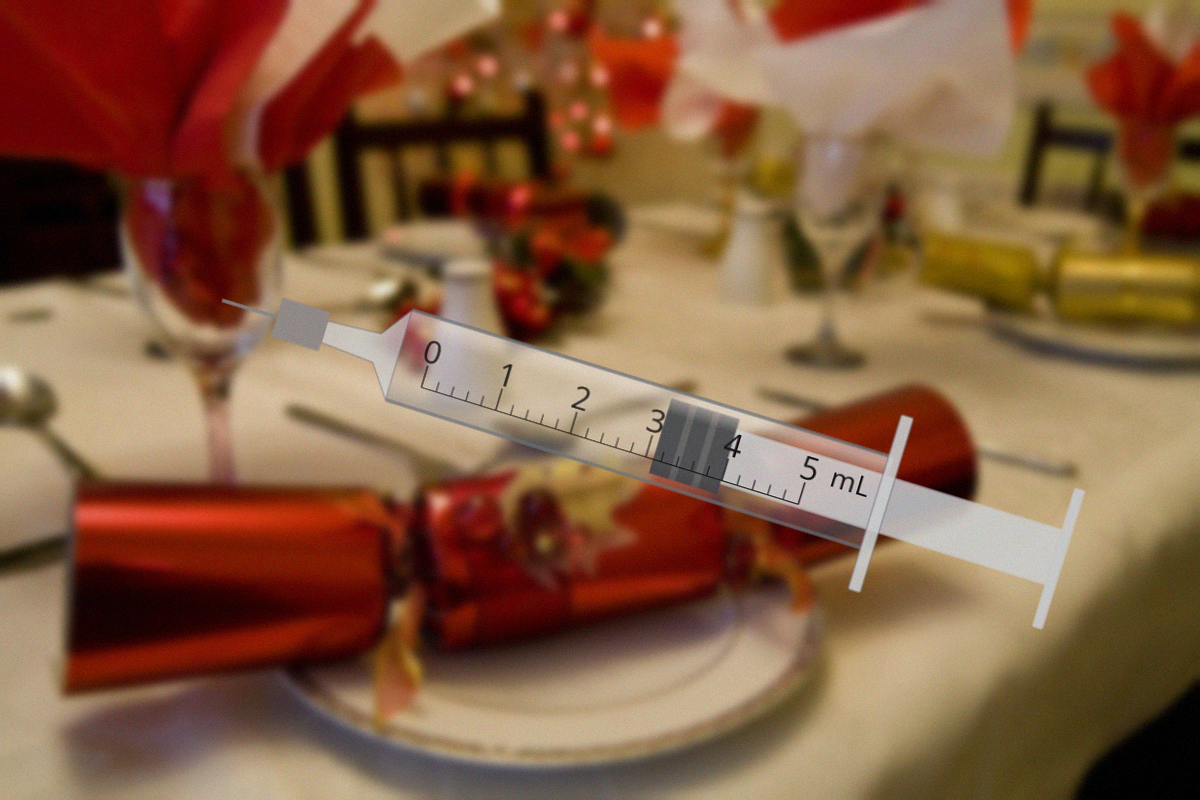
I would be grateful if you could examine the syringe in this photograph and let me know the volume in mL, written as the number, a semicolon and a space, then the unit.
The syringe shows 3.1; mL
